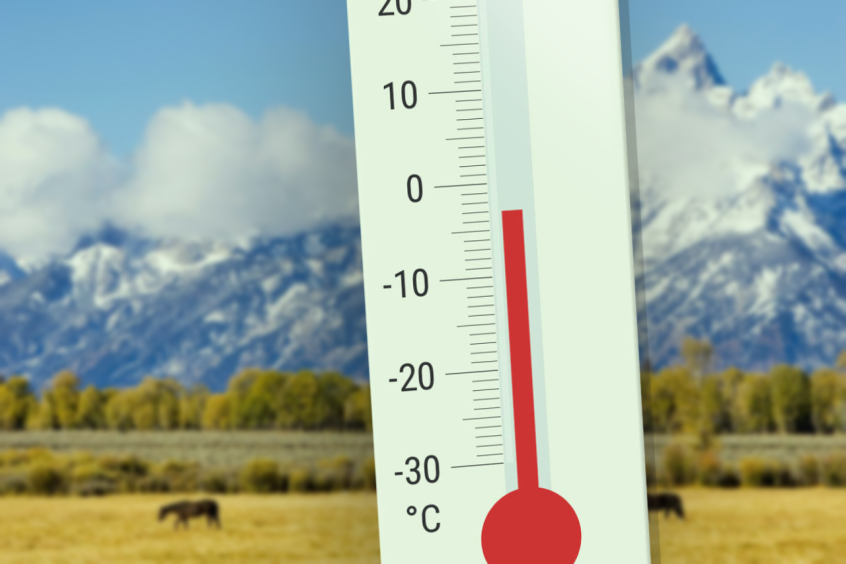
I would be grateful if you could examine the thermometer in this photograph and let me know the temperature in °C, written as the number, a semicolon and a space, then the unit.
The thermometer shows -3; °C
